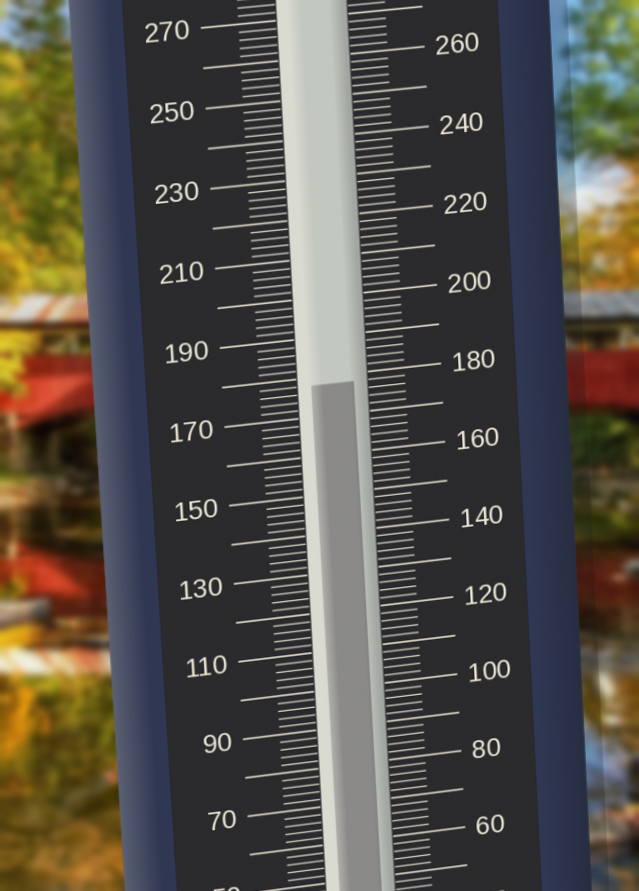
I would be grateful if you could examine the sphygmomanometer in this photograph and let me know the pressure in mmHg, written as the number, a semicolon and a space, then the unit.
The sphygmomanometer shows 178; mmHg
